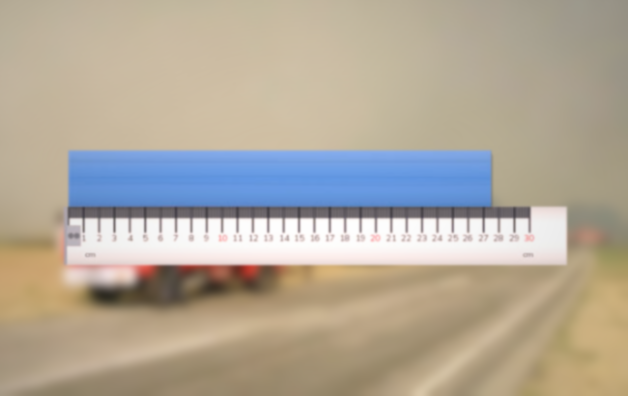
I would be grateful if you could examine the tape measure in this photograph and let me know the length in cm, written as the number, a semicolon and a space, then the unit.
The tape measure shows 27.5; cm
